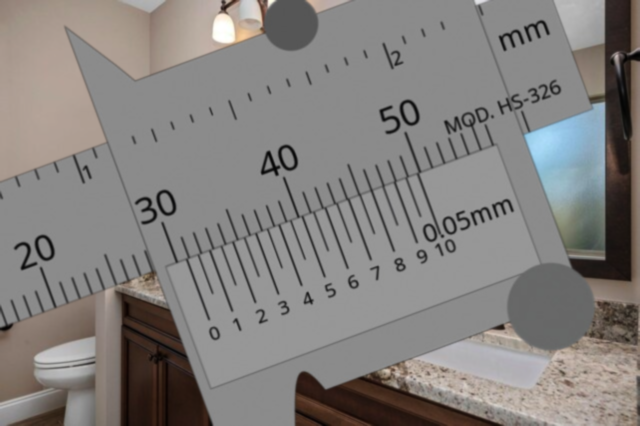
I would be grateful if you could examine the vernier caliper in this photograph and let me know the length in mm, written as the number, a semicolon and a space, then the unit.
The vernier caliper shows 30.8; mm
